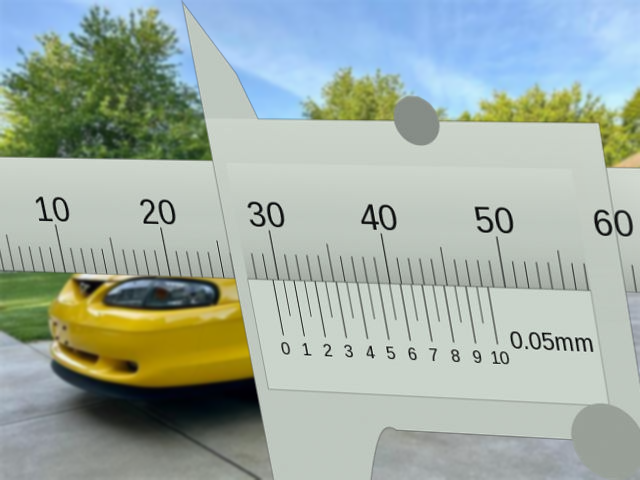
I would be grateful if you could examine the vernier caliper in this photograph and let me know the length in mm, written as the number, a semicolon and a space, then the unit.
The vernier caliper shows 29.5; mm
